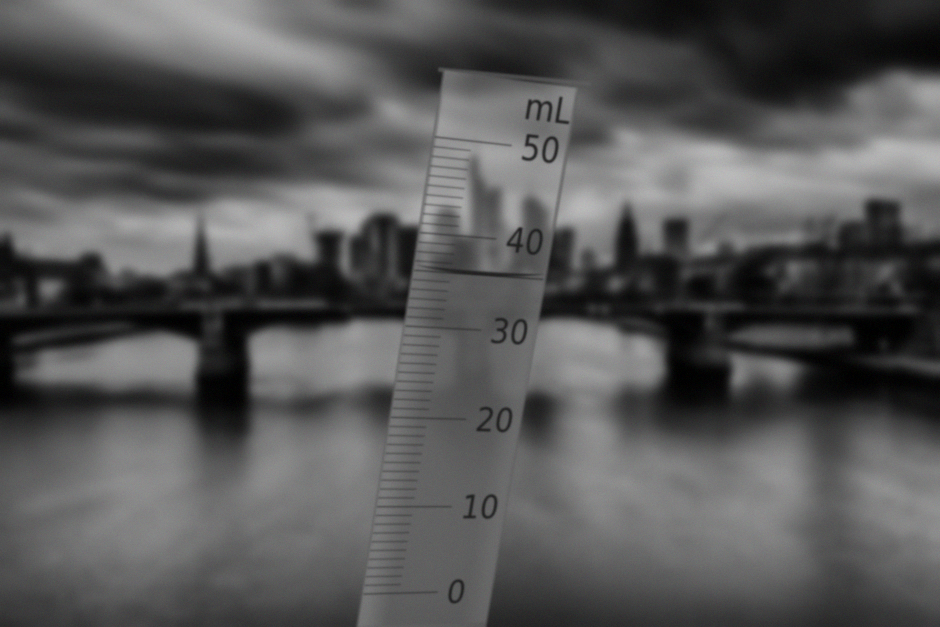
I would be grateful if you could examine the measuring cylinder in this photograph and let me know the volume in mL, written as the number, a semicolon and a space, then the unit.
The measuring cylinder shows 36; mL
